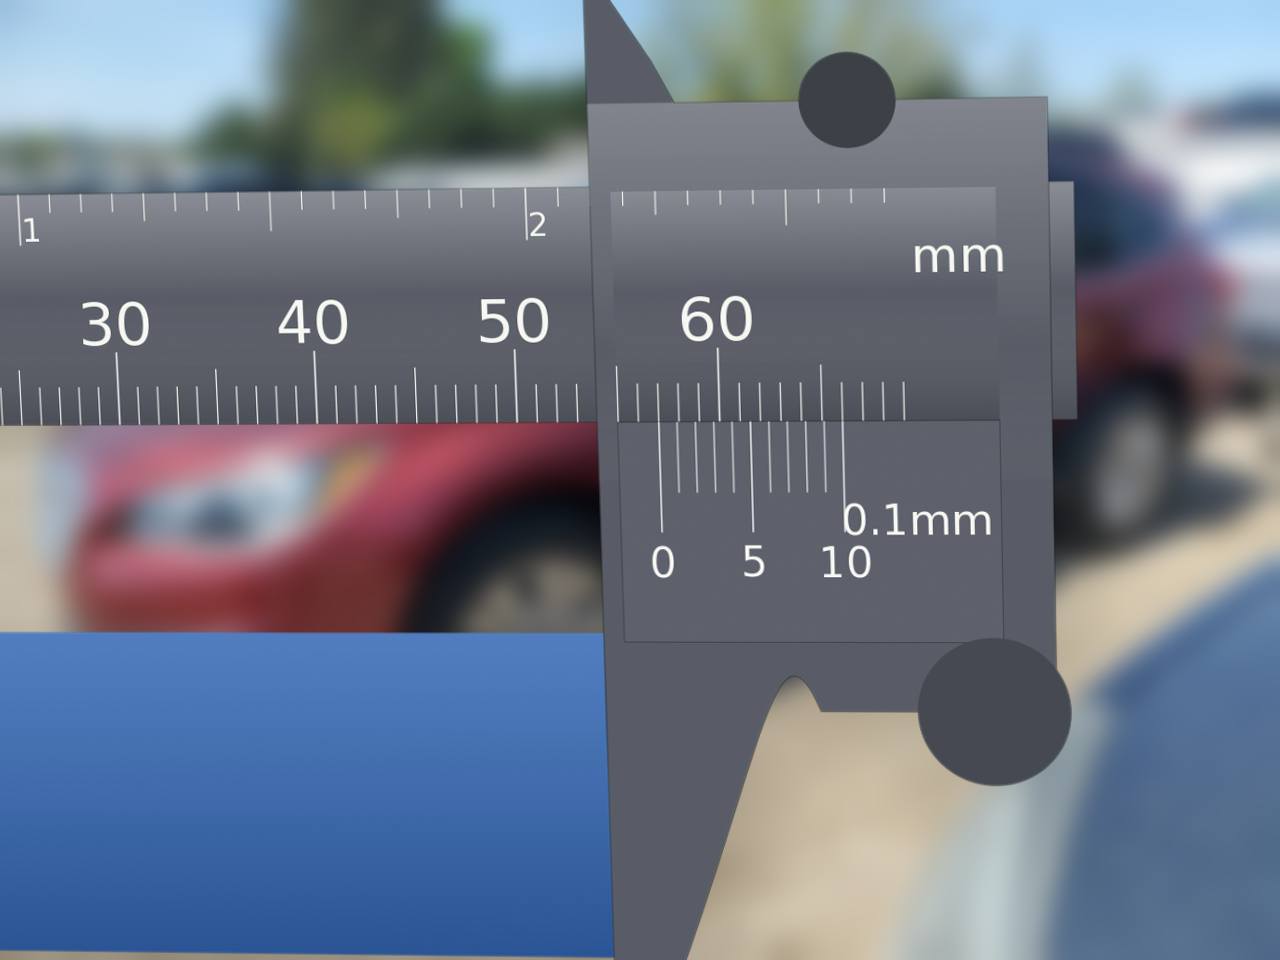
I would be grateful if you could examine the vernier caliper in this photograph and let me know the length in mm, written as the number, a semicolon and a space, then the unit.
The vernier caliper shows 57.0; mm
